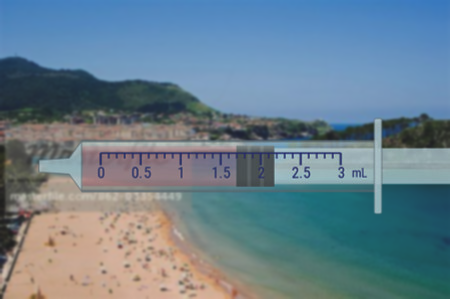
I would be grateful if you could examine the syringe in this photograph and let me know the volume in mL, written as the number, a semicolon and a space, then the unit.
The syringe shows 1.7; mL
